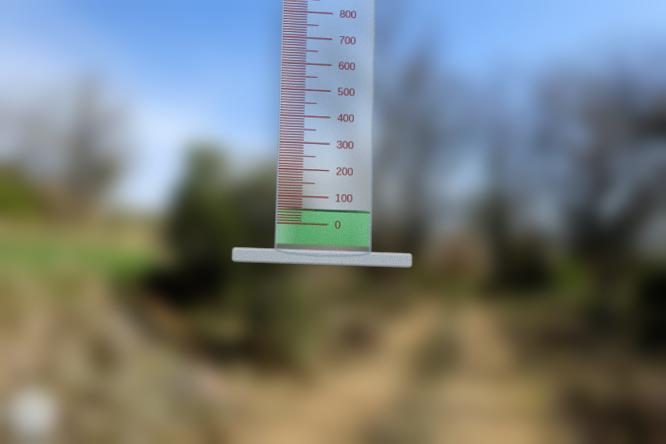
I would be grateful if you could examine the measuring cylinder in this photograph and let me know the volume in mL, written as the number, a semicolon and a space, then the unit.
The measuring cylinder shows 50; mL
